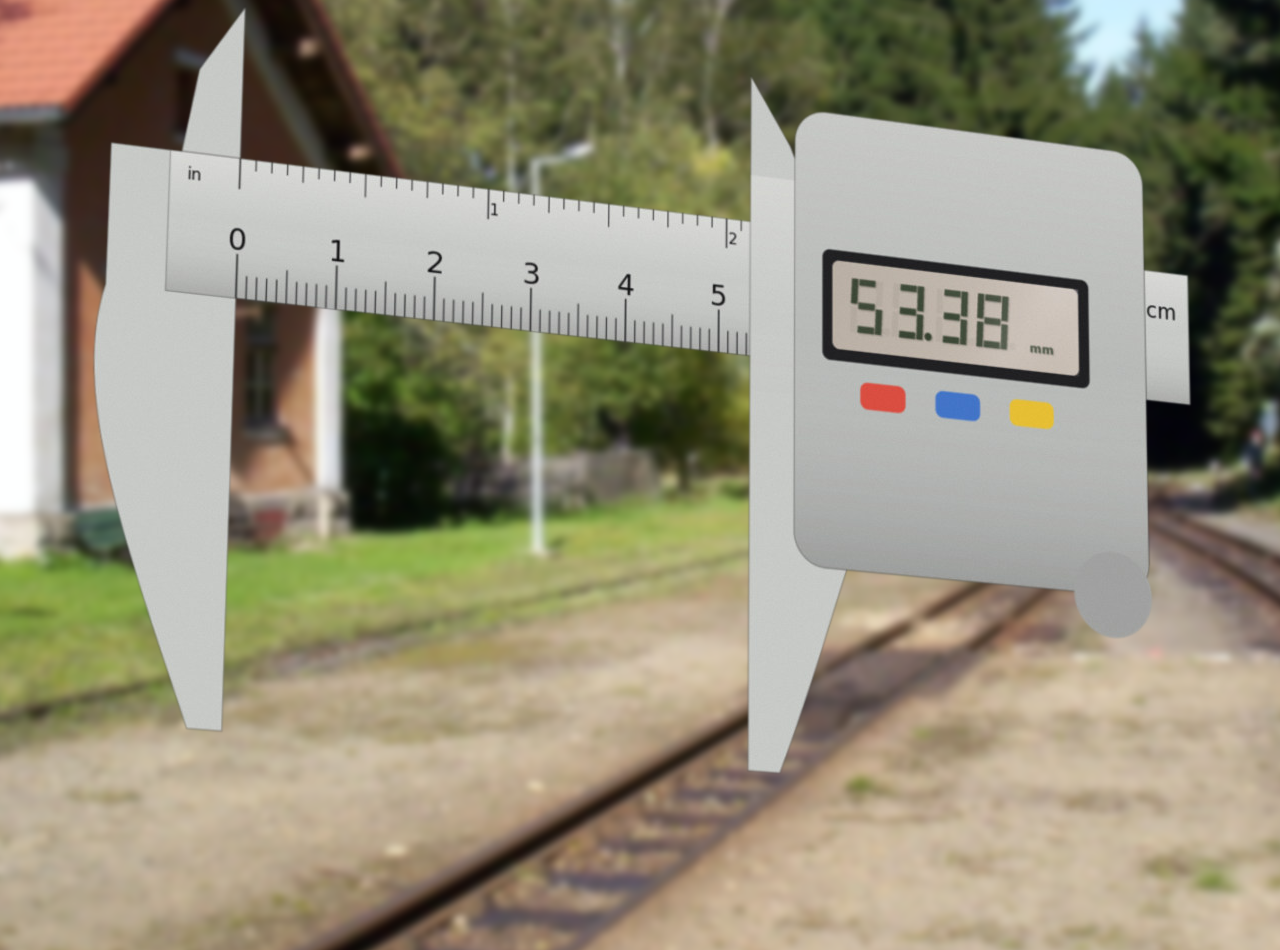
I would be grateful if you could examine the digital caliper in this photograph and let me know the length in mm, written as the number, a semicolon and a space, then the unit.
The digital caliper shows 53.38; mm
